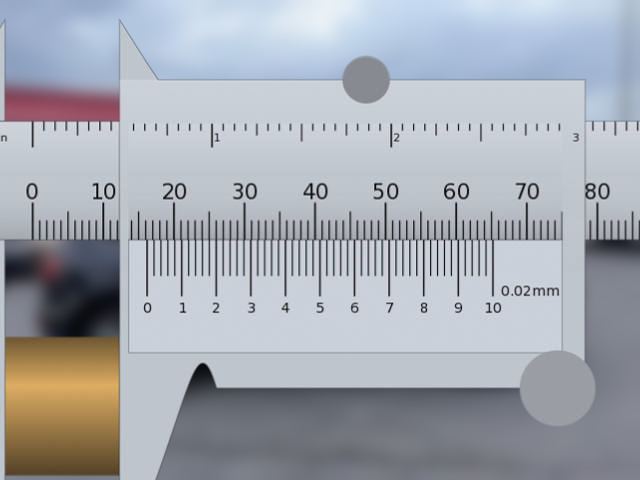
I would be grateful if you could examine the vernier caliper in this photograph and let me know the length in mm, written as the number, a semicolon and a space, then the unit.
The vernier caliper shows 16.2; mm
